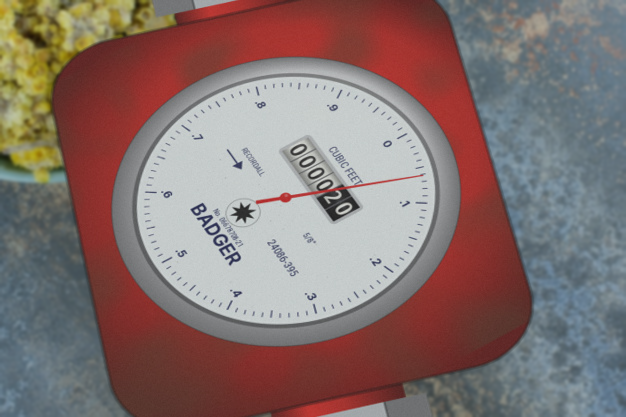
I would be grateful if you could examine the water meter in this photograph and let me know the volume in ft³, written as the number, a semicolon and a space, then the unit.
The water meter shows 20.06; ft³
